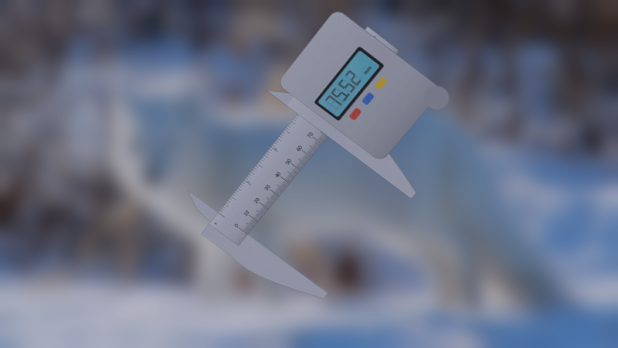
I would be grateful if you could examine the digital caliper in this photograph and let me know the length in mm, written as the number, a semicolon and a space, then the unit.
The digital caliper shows 75.52; mm
